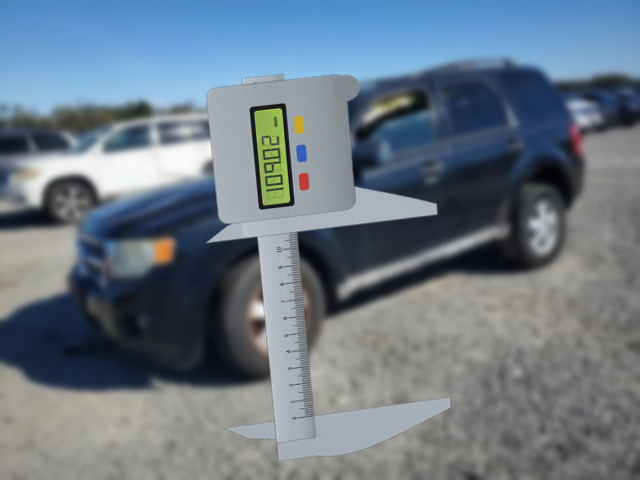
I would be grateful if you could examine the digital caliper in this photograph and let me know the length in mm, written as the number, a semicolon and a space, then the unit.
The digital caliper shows 109.02; mm
